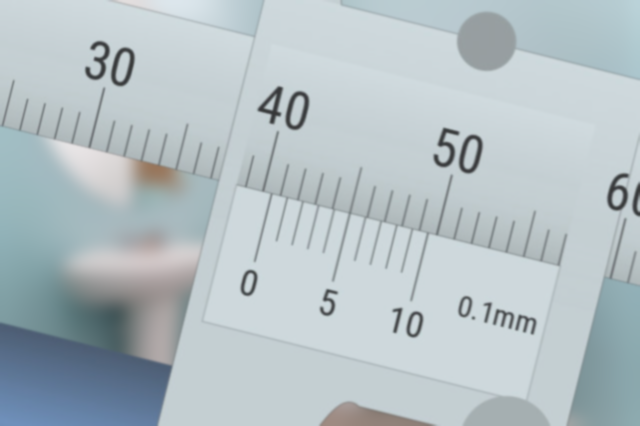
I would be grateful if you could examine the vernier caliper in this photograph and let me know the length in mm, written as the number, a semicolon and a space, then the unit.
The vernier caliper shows 40.5; mm
